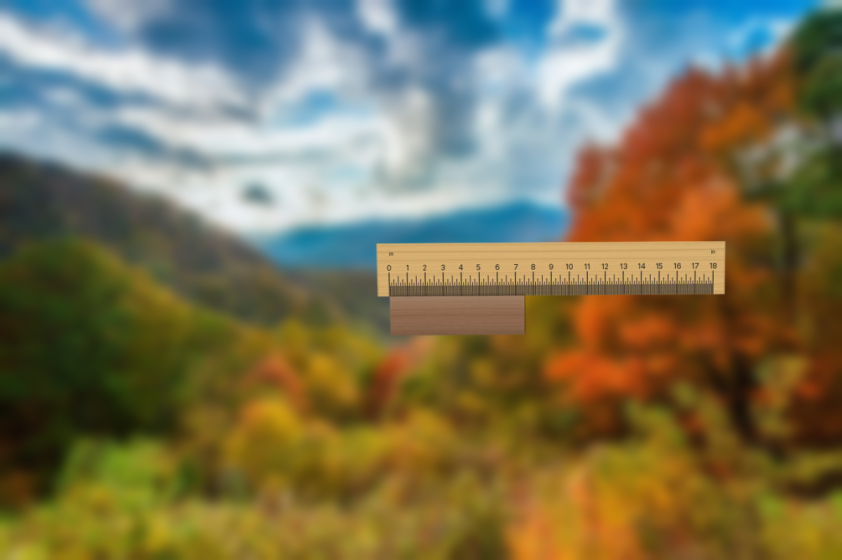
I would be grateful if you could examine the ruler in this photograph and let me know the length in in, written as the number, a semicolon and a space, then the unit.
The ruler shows 7.5; in
